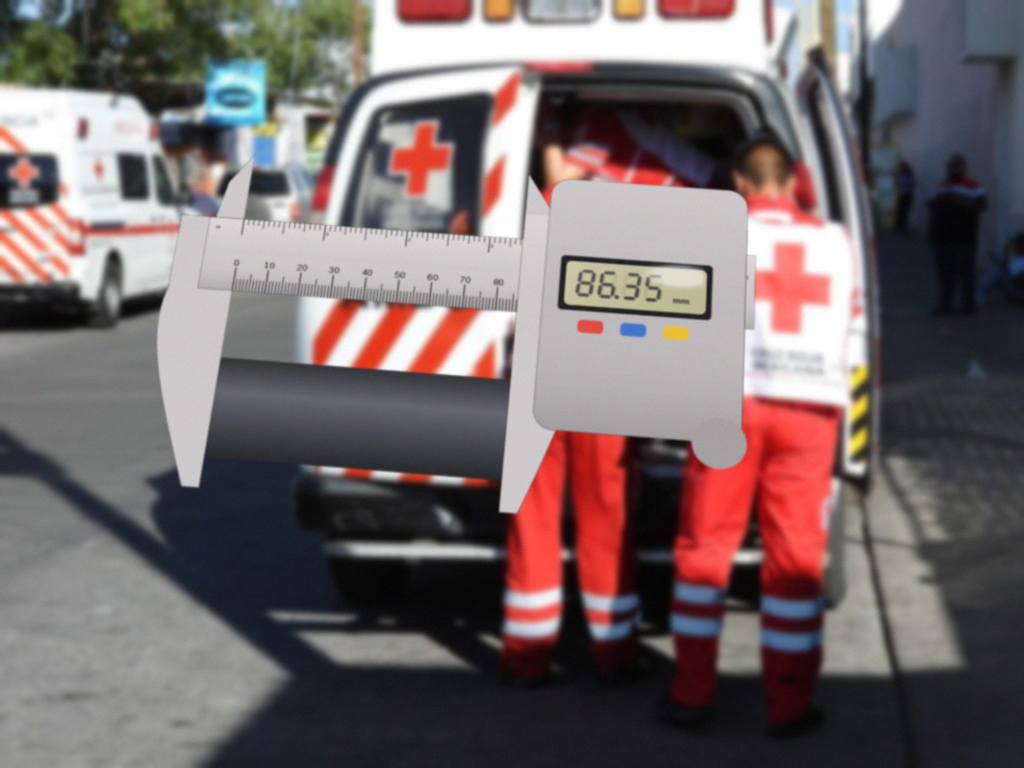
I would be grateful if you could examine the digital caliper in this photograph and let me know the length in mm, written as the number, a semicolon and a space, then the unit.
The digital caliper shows 86.35; mm
